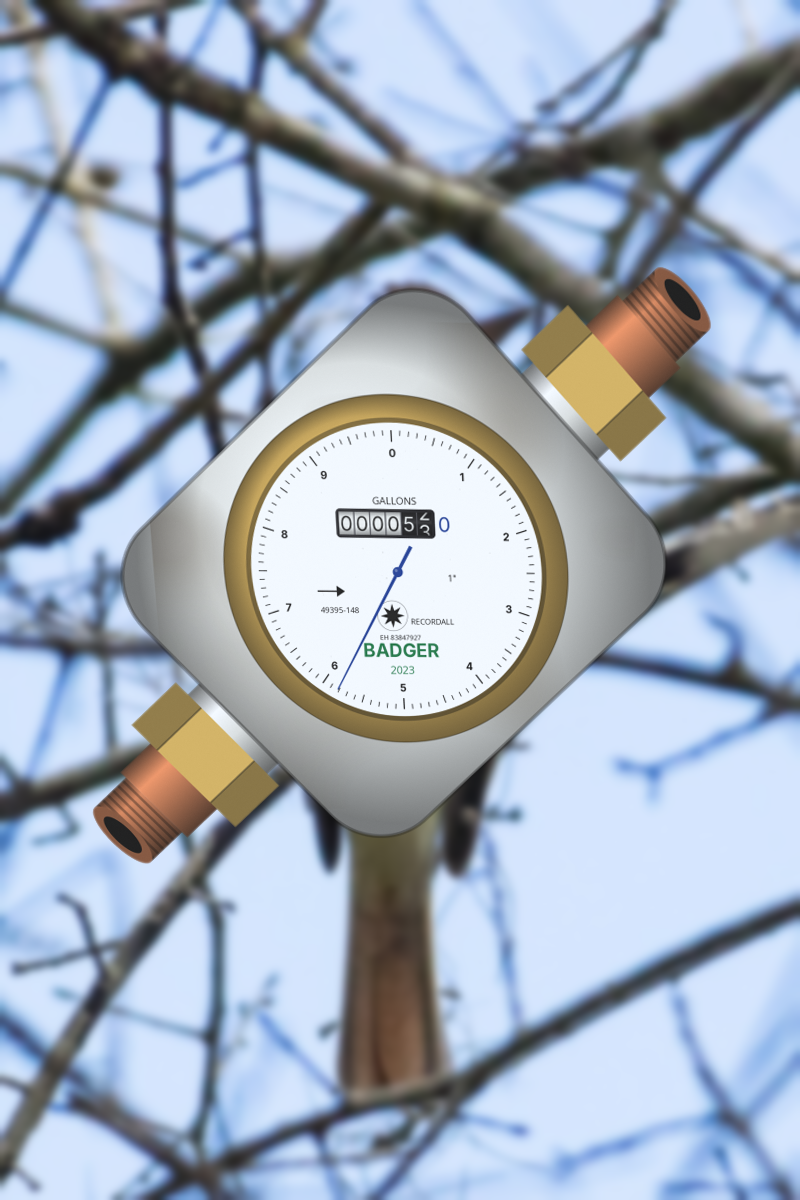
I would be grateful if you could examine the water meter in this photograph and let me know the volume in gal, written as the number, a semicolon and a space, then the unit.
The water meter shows 525.8; gal
